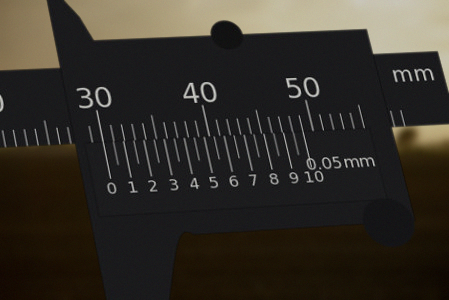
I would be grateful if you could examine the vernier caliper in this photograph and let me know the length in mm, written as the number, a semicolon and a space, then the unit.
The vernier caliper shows 30.0; mm
